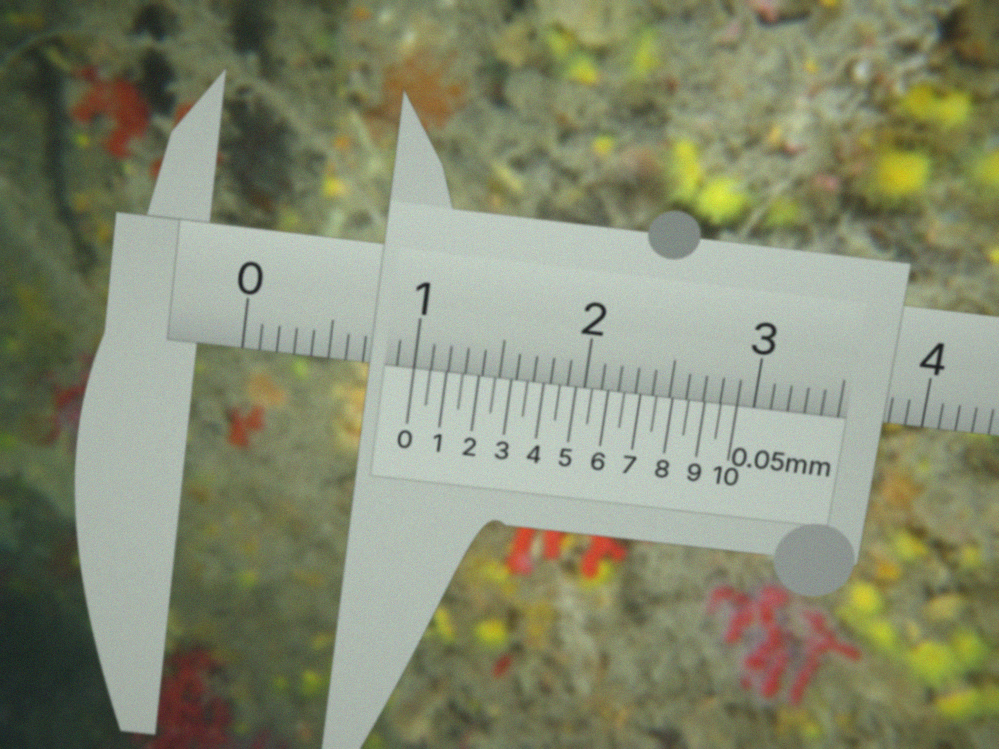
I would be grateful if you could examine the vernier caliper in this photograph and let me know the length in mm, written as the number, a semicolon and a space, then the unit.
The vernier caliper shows 10.0; mm
